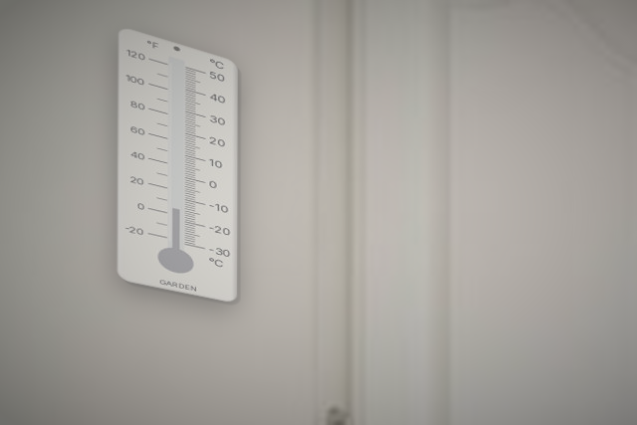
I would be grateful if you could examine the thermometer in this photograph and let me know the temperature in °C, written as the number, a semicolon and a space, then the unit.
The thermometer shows -15; °C
